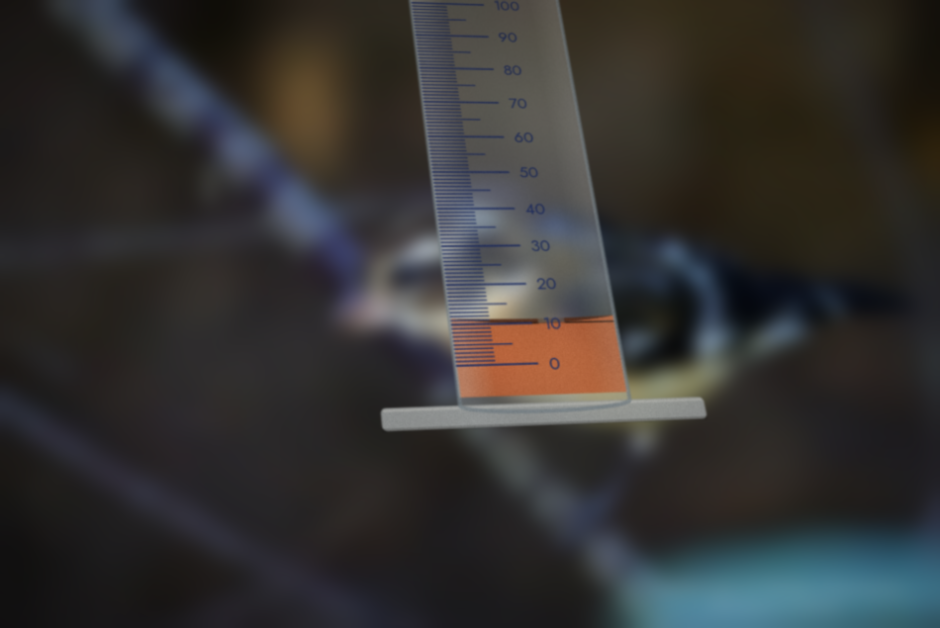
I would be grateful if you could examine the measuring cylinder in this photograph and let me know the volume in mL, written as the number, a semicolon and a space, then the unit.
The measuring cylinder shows 10; mL
